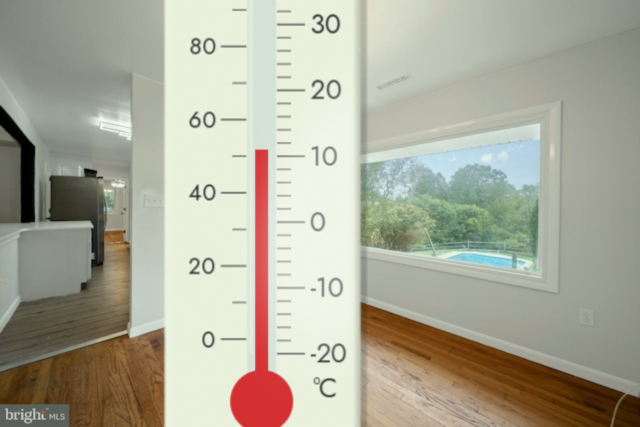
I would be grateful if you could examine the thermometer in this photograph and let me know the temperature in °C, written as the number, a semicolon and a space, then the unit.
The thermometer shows 11; °C
